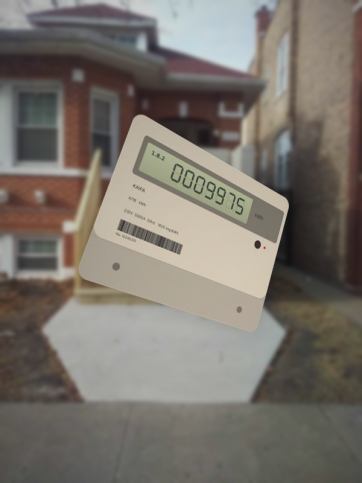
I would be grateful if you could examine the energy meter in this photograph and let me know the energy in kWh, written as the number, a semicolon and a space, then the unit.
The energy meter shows 9975; kWh
